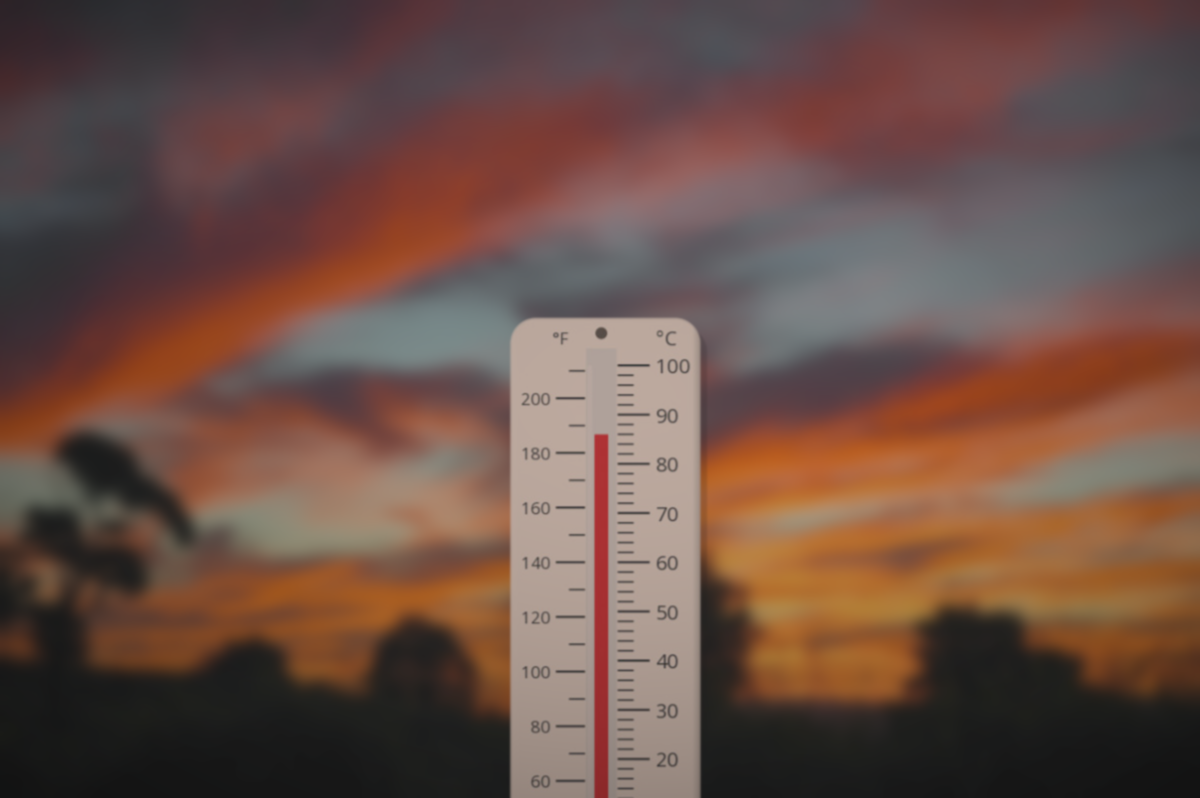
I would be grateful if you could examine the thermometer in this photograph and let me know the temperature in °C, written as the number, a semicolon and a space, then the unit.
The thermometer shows 86; °C
